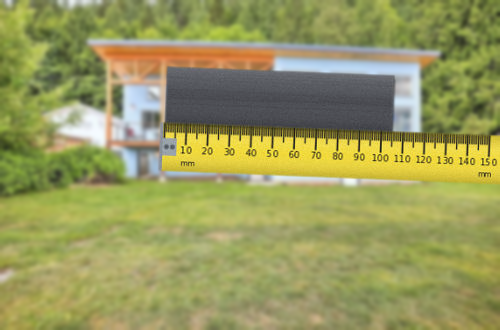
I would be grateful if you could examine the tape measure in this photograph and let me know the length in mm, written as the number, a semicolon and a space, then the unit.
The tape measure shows 105; mm
